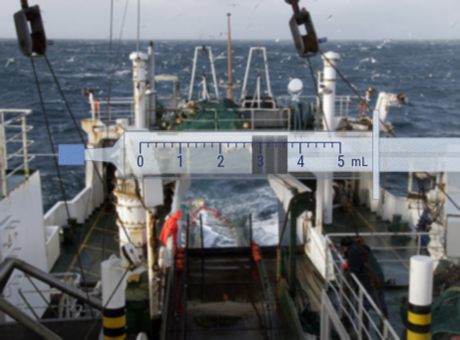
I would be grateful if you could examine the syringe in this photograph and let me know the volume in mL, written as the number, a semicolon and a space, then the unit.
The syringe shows 2.8; mL
